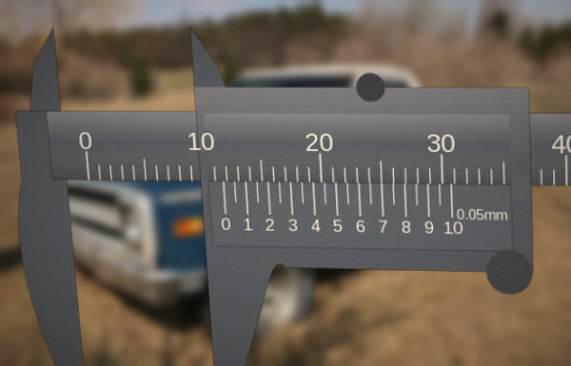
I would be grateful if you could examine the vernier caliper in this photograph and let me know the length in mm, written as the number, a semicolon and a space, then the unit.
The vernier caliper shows 11.7; mm
